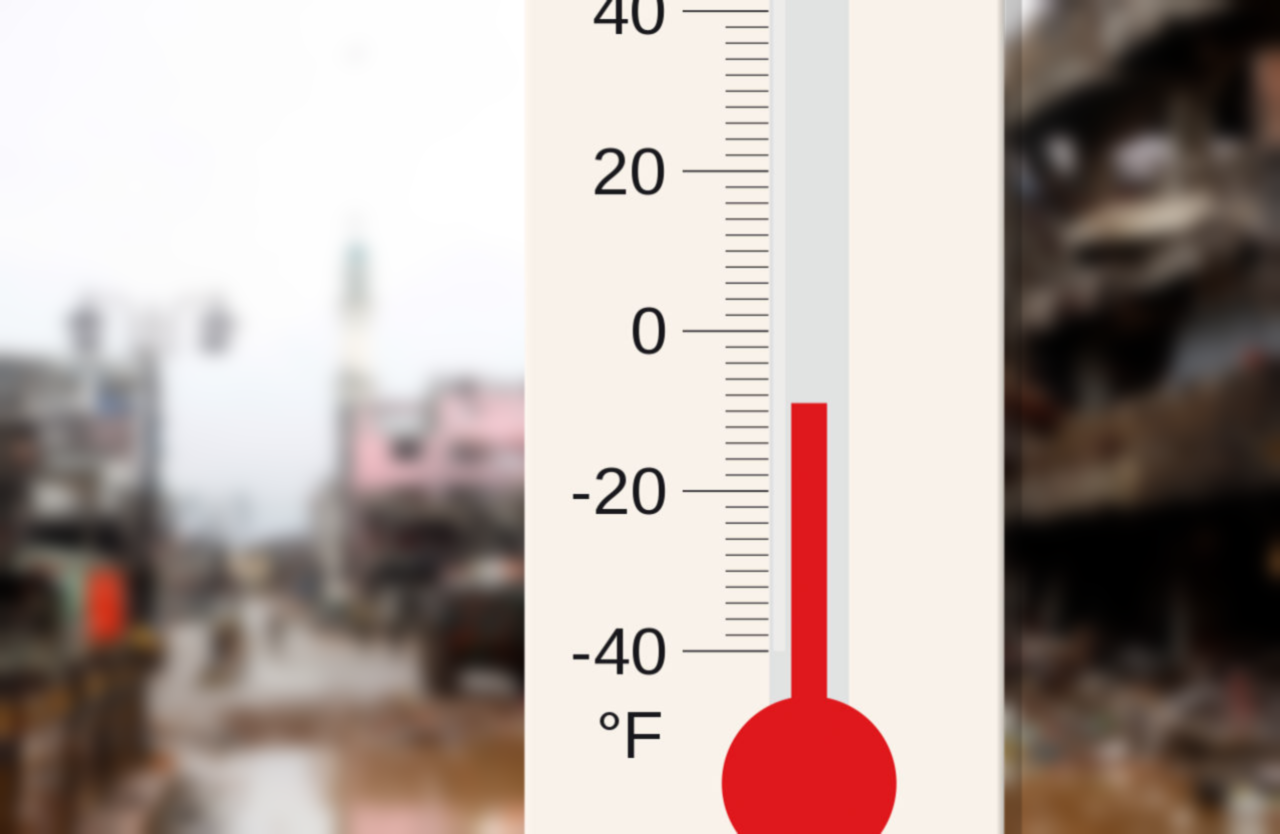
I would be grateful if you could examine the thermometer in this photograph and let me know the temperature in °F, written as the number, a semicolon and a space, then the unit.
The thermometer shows -9; °F
